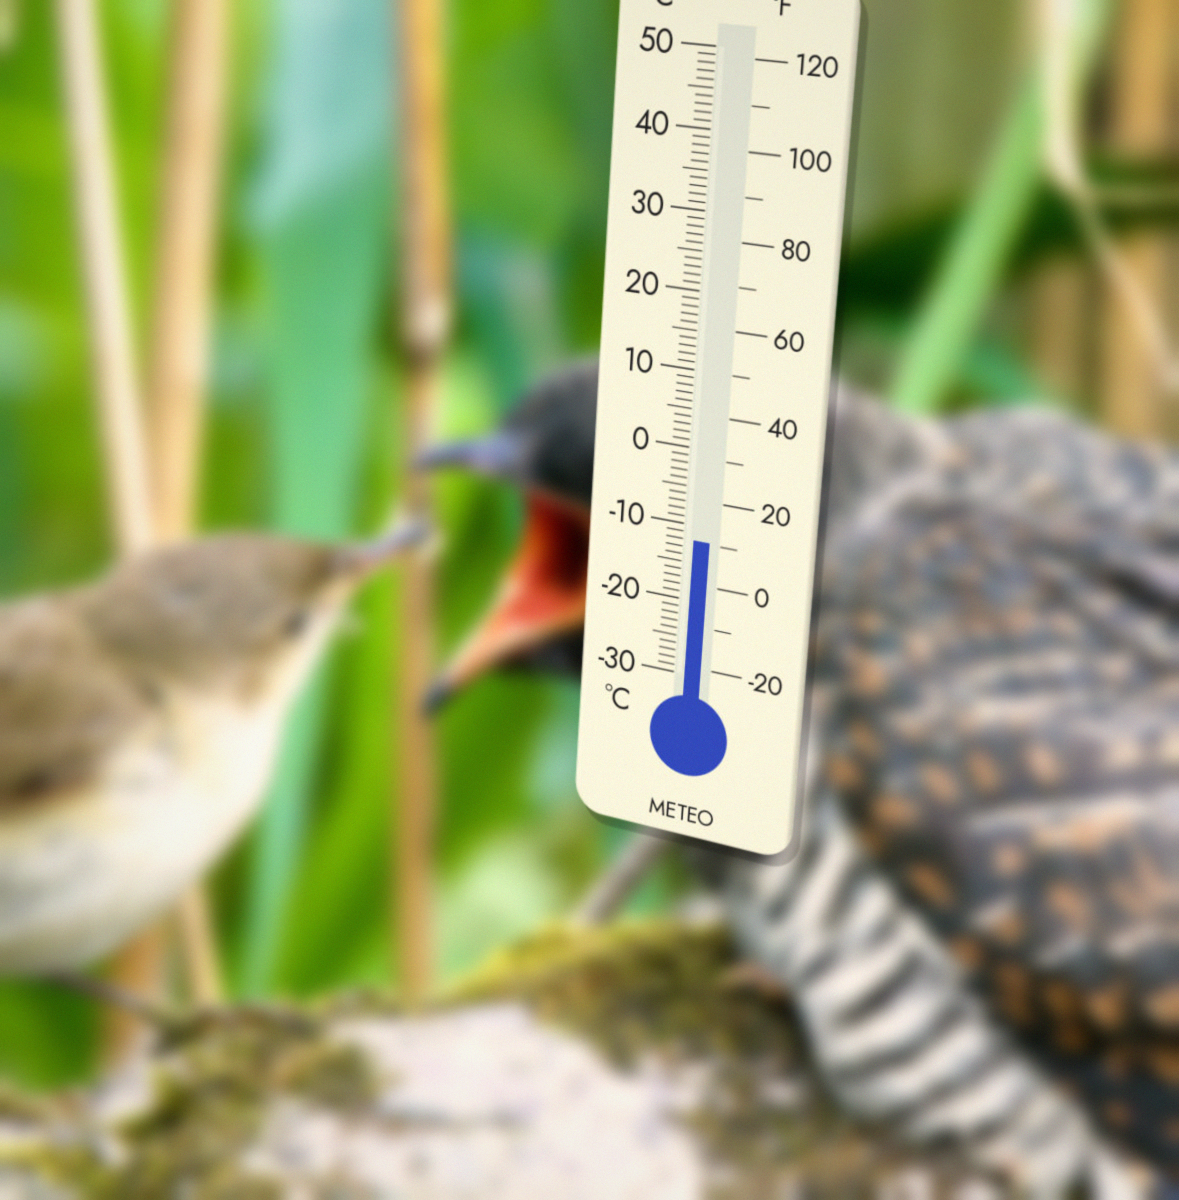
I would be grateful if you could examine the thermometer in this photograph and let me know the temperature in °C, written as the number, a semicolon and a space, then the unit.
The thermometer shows -12; °C
